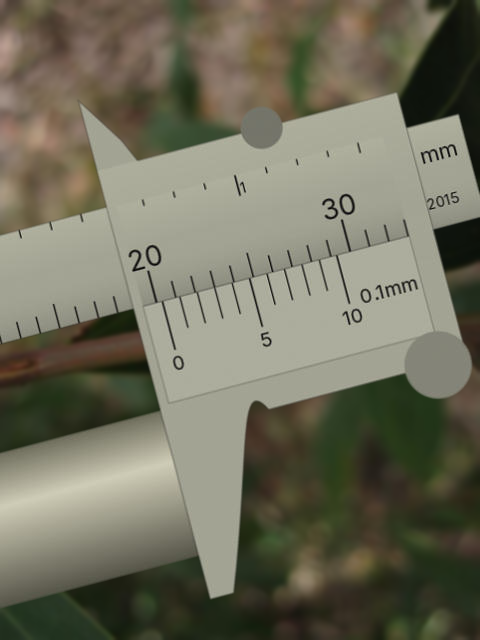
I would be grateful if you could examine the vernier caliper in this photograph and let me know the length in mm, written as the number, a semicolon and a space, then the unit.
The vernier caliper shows 20.3; mm
